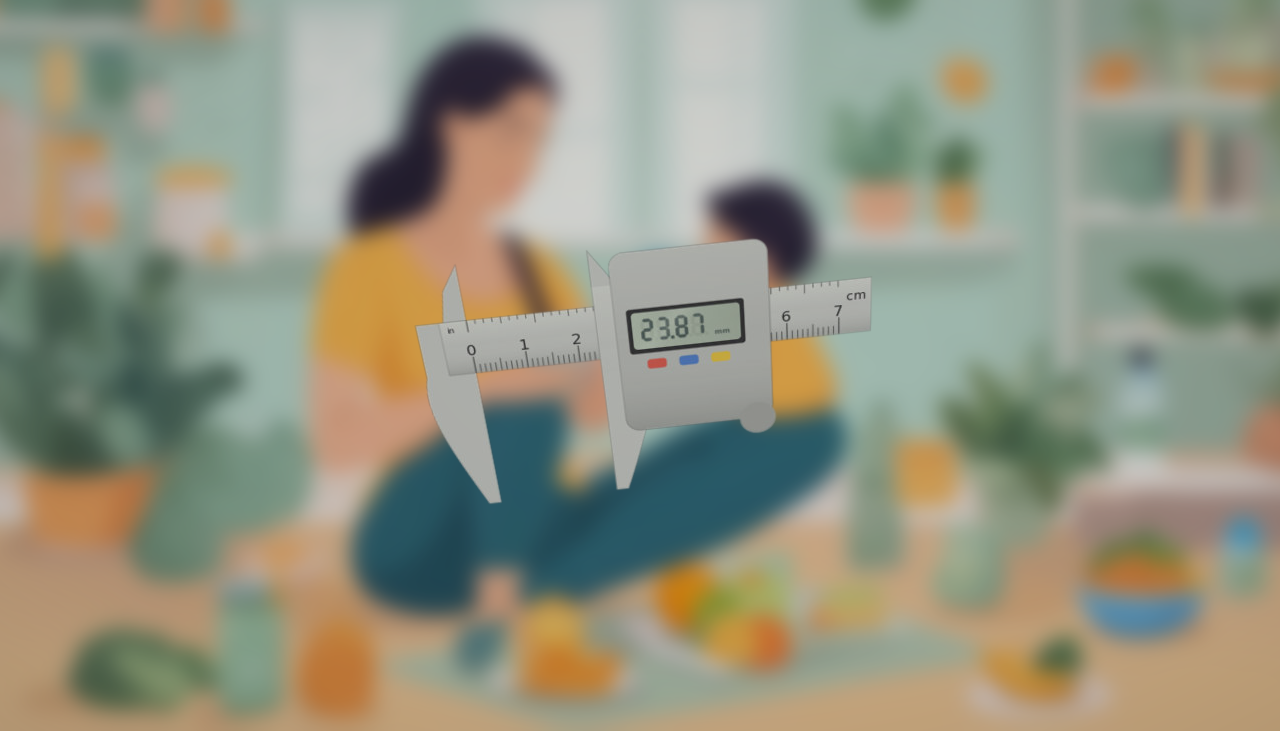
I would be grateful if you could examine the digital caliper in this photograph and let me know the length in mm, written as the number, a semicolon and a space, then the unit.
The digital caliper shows 23.87; mm
